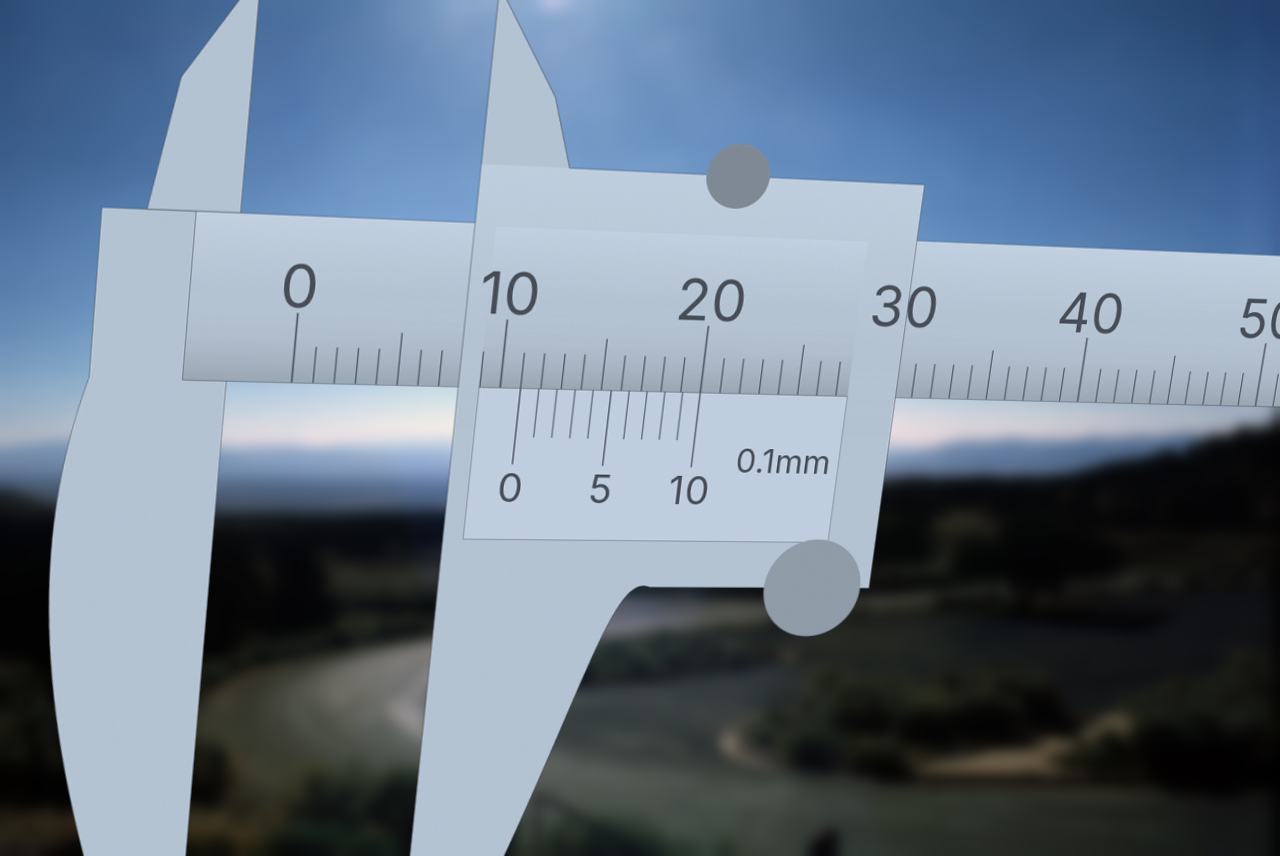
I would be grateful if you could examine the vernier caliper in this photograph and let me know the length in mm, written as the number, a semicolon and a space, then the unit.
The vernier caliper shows 11.0; mm
